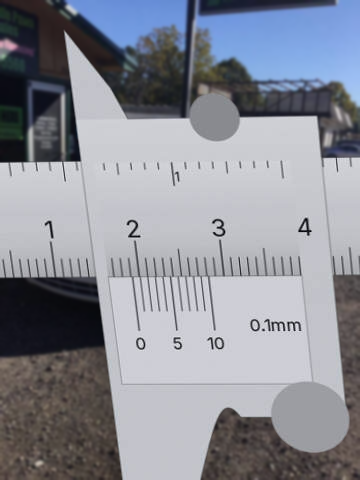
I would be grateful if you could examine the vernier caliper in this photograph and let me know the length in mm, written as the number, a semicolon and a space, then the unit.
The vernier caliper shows 19.2; mm
